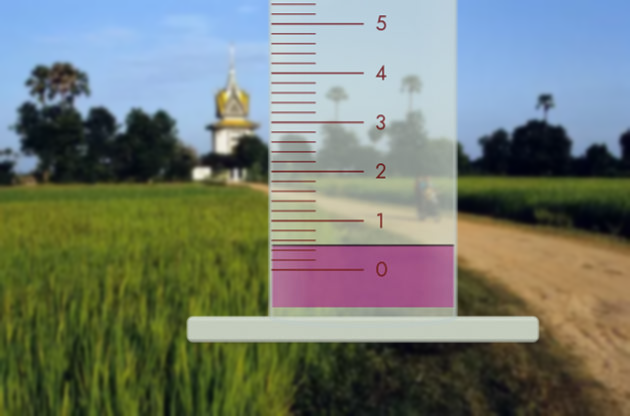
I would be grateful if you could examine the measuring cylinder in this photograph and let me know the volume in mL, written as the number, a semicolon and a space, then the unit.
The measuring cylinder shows 0.5; mL
